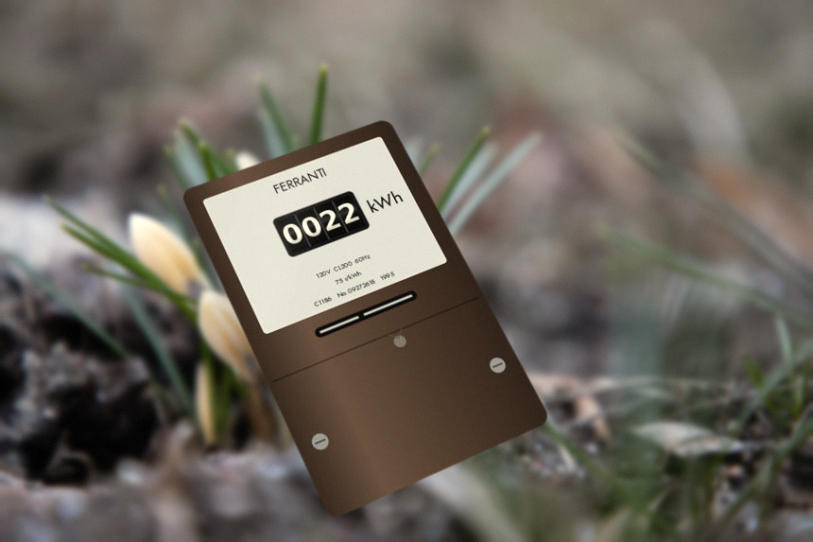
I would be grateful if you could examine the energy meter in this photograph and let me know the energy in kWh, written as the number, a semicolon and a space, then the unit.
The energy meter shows 22; kWh
